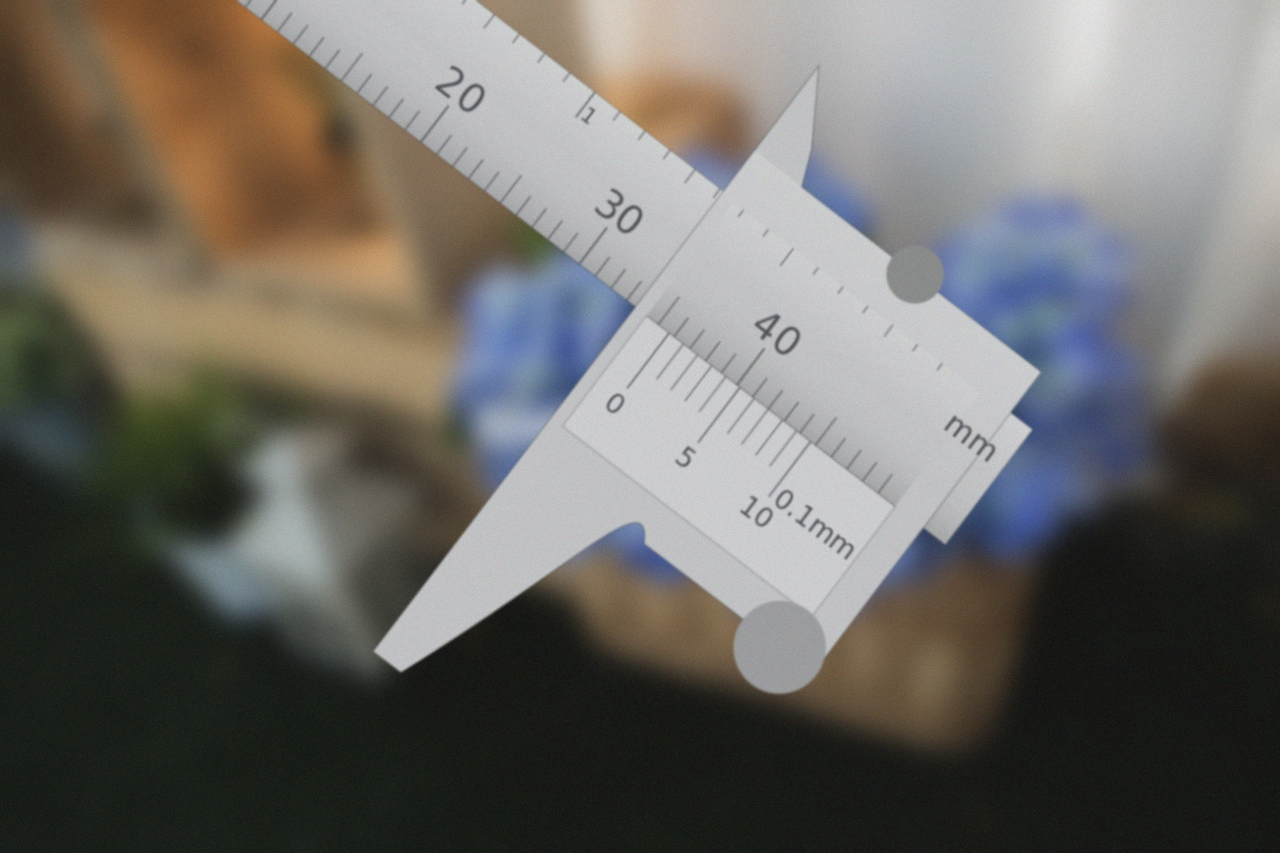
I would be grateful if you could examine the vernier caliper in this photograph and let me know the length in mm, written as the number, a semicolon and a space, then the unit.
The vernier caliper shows 35.7; mm
